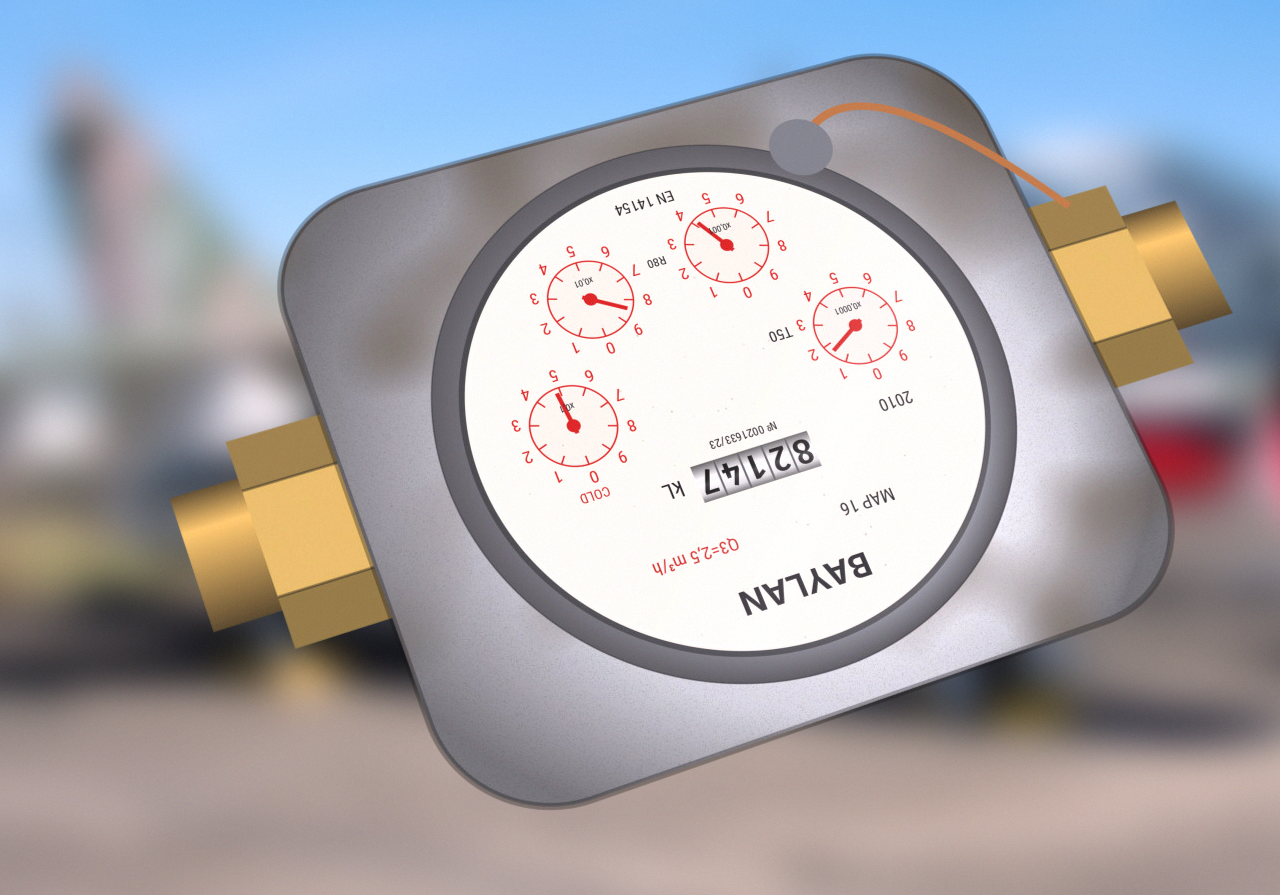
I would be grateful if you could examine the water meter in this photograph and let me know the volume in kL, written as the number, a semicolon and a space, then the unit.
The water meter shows 82147.4841; kL
